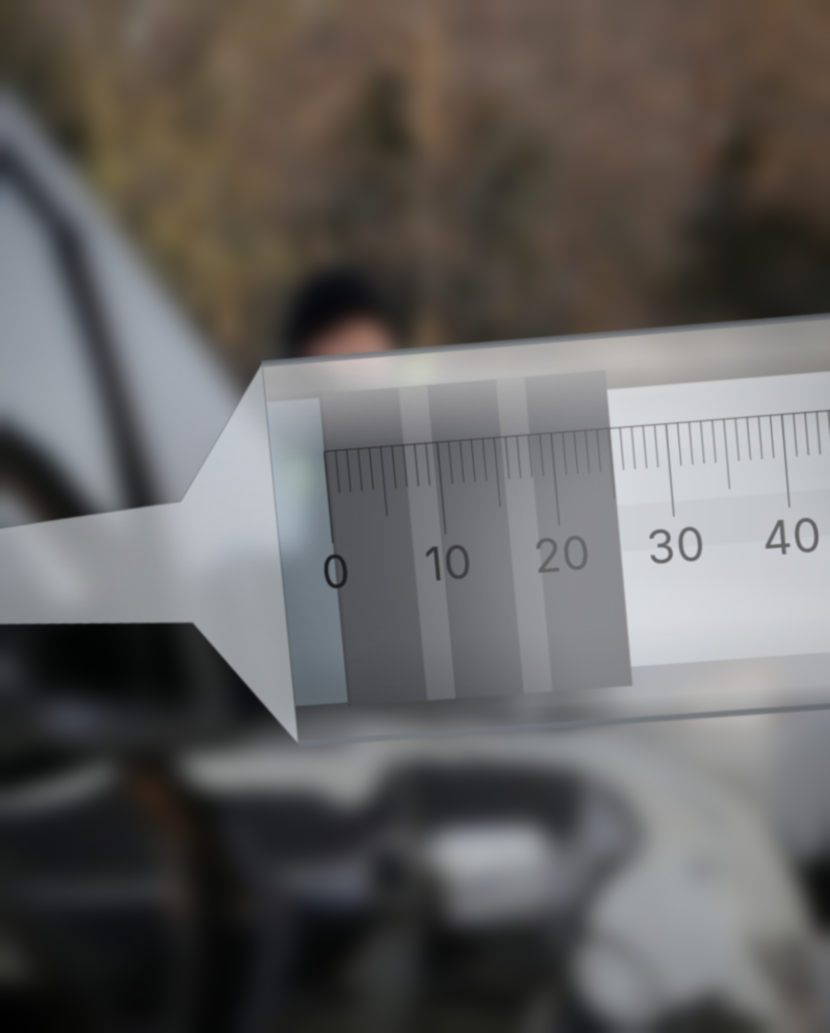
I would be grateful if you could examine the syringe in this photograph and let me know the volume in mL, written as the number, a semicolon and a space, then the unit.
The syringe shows 0; mL
